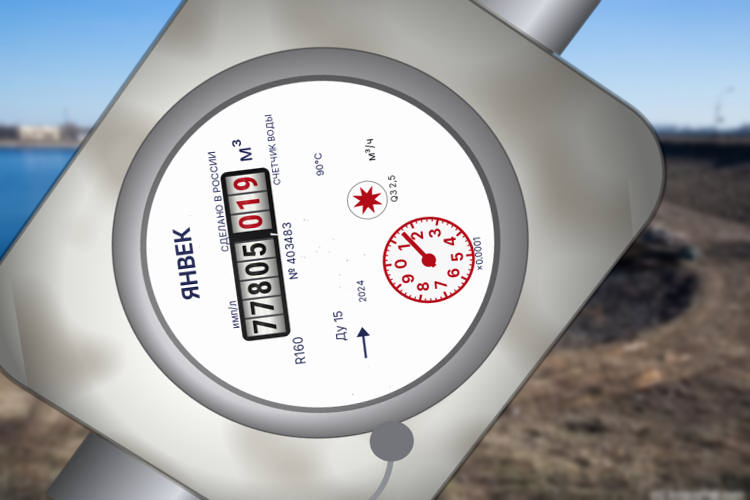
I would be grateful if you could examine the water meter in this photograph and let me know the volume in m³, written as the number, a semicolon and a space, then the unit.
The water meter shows 77805.0191; m³
